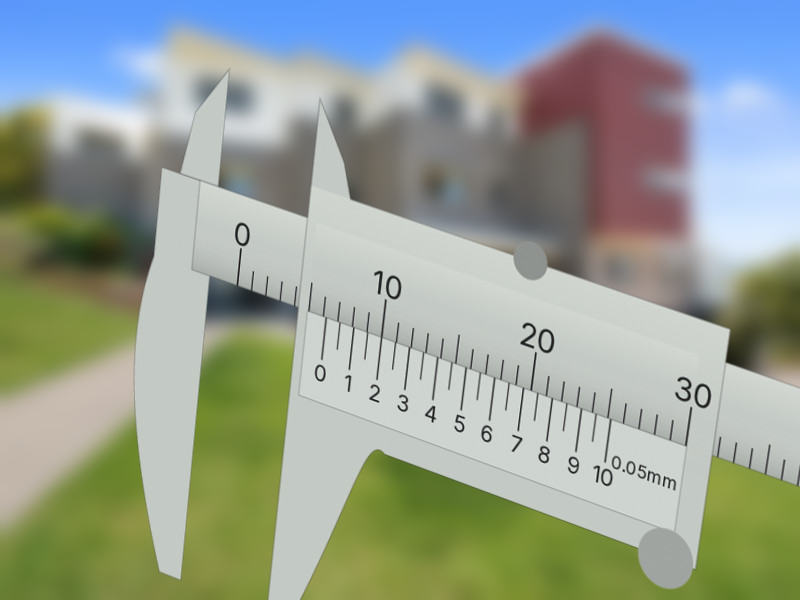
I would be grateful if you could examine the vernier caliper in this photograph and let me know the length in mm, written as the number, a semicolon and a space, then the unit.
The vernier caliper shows 6.2; mm
